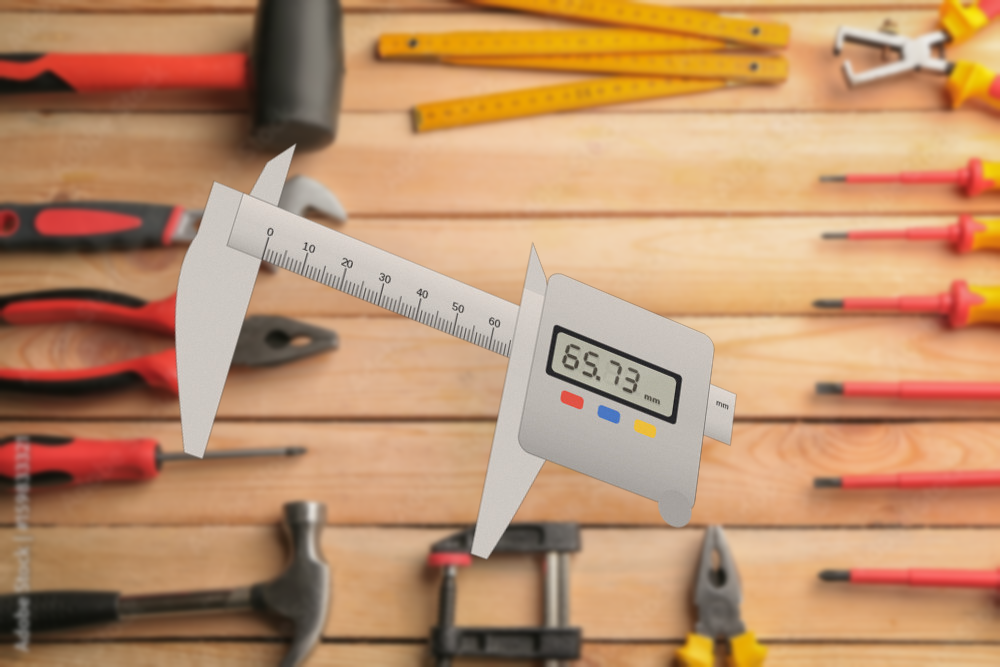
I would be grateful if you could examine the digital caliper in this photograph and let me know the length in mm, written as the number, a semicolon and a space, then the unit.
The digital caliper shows 65.73; mm
